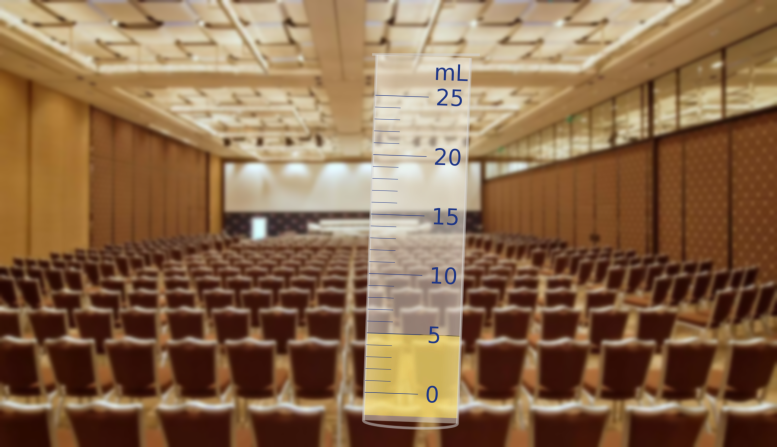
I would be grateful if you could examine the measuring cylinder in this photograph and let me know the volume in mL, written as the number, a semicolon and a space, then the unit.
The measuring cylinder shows 5; mL
